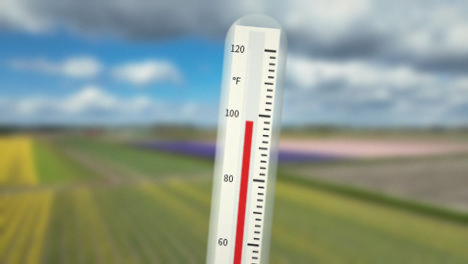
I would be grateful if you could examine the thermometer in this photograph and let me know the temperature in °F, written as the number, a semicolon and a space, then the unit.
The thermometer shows 98; °F
